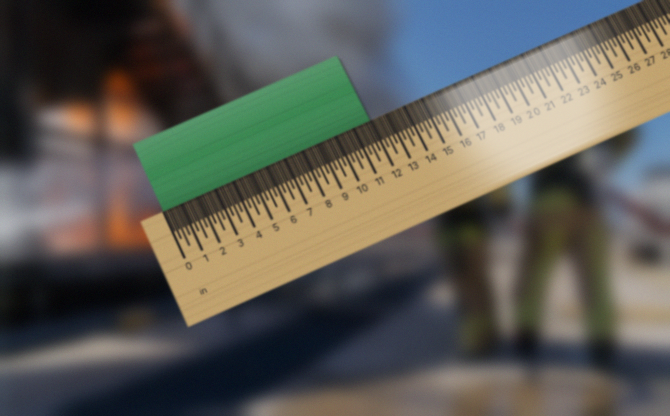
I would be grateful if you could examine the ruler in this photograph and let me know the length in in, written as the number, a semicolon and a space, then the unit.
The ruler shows 12; in
